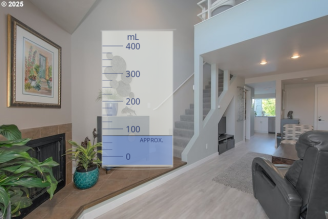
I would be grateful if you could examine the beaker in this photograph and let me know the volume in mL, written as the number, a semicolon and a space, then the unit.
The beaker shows 75; mL
